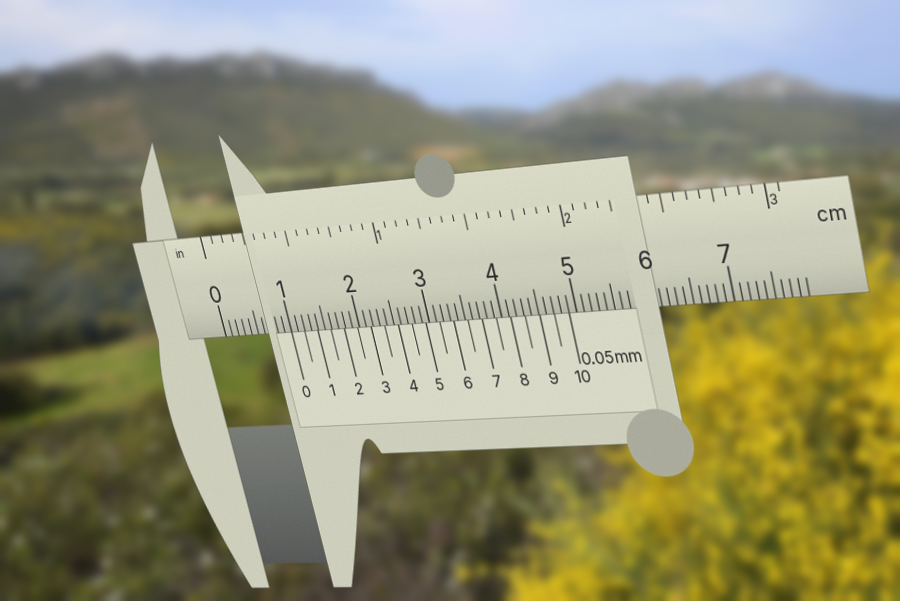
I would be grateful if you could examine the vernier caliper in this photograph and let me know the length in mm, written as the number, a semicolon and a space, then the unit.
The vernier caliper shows 10.0; mm
